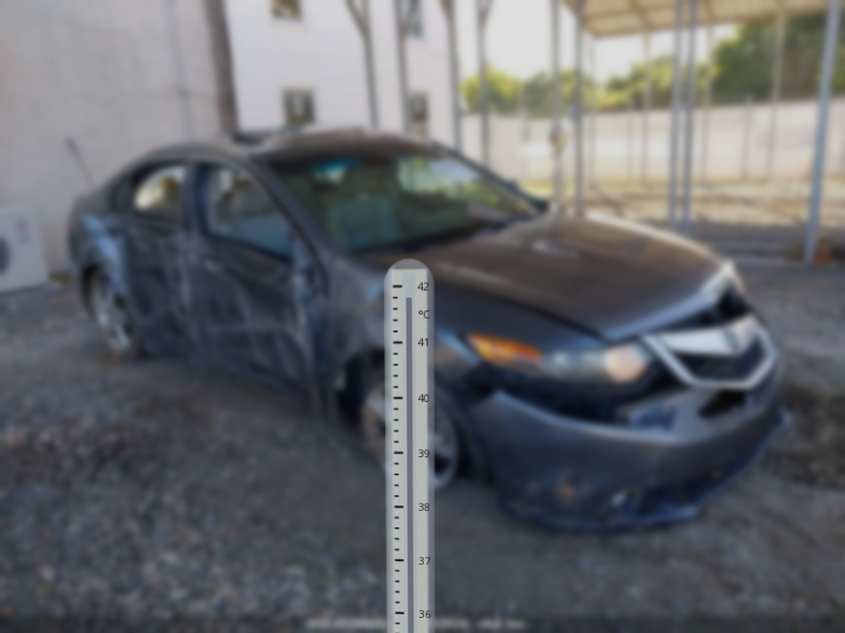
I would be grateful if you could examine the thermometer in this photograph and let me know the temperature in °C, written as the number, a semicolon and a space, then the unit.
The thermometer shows 41.8; °C
